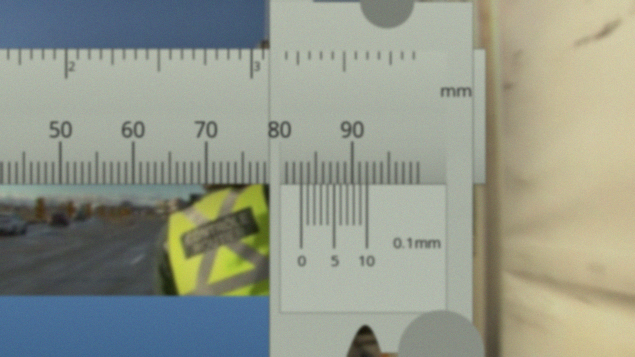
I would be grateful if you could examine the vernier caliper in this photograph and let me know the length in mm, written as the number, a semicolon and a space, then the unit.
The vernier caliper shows 83.0; mm
